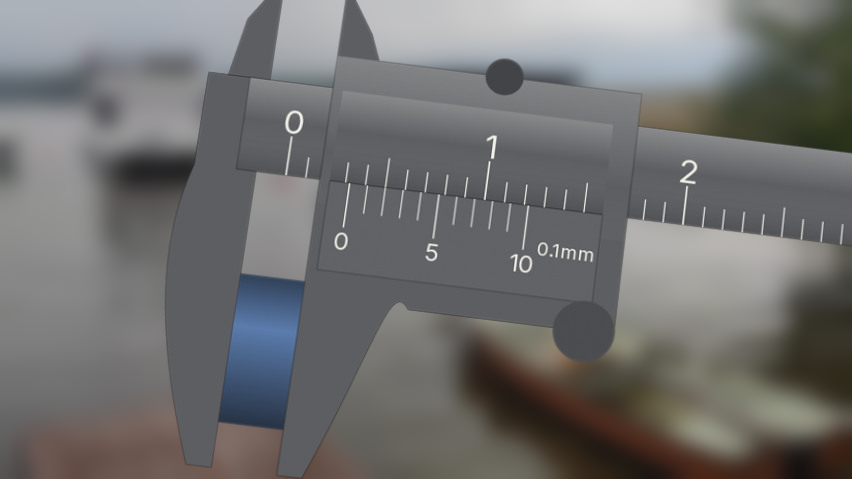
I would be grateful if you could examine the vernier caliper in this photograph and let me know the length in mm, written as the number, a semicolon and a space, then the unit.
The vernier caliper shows 3.2; mm
